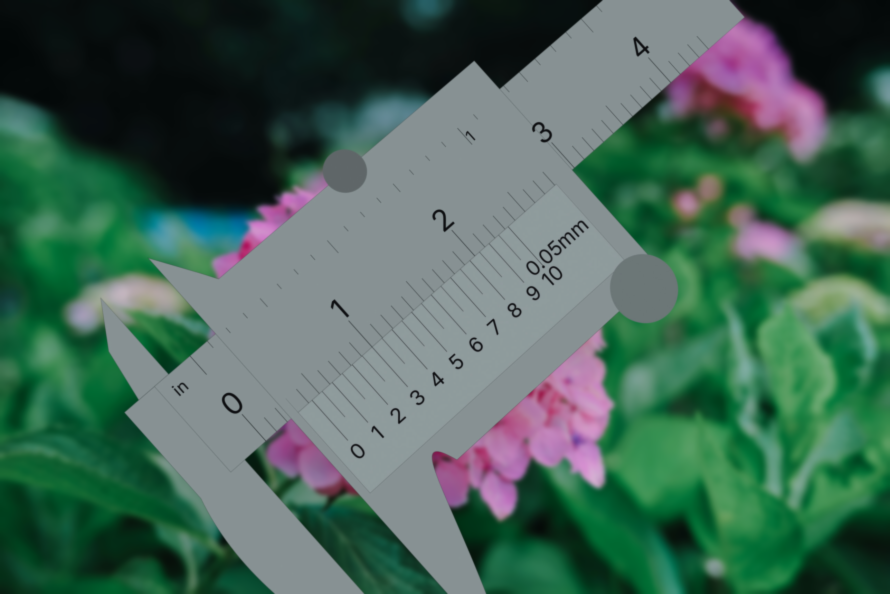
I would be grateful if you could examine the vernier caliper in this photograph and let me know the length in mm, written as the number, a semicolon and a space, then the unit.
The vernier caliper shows 4.3; mm
